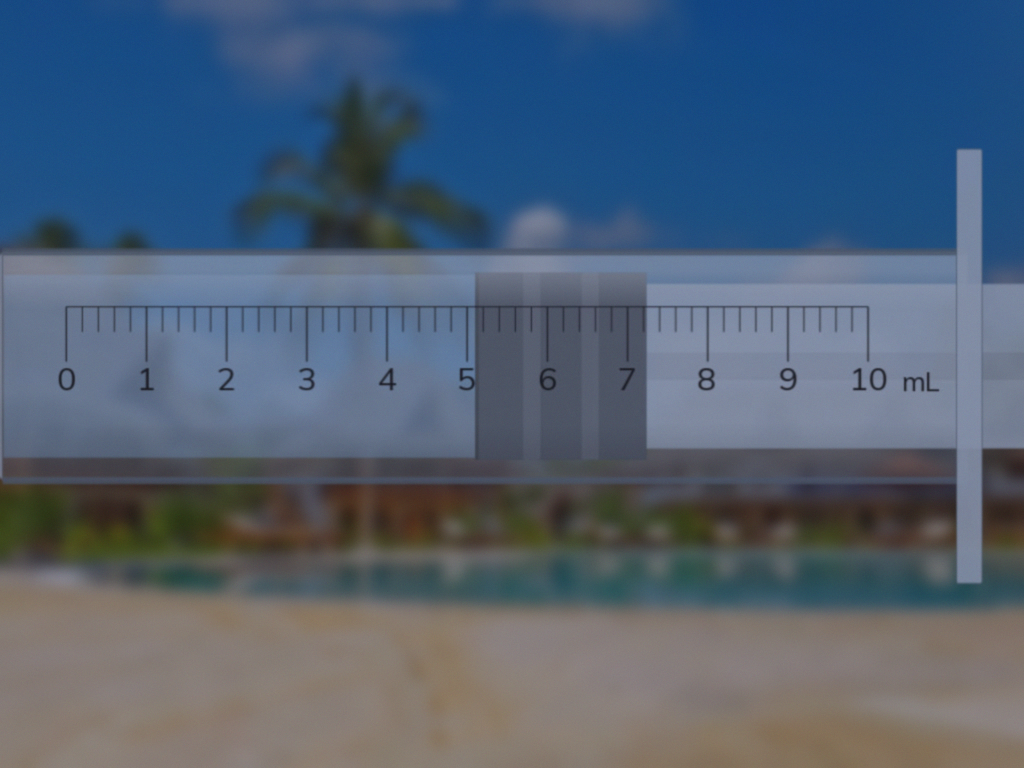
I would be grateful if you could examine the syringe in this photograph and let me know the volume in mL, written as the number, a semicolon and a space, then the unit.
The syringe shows 5.1; mL
